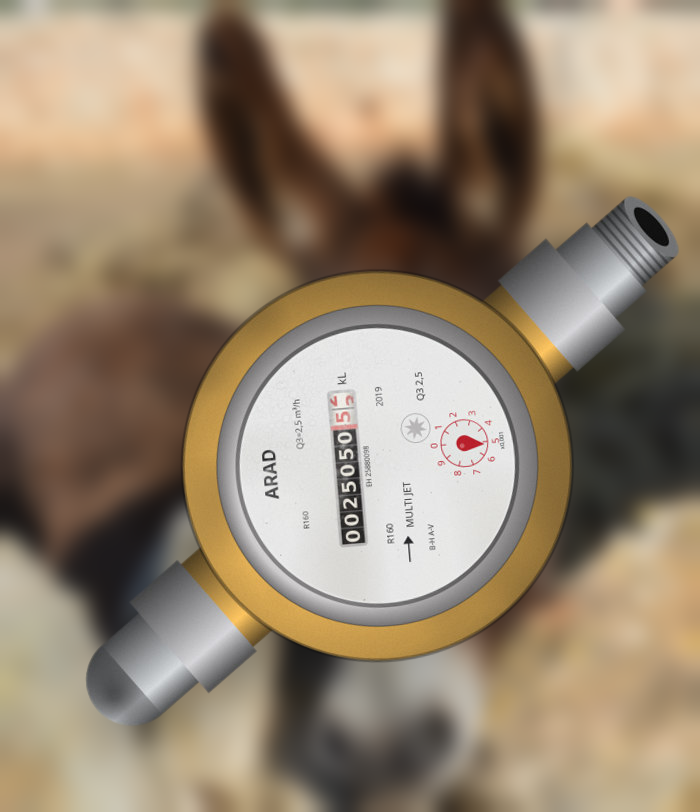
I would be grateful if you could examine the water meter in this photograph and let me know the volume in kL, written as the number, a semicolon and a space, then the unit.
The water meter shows 25050.525; kL
